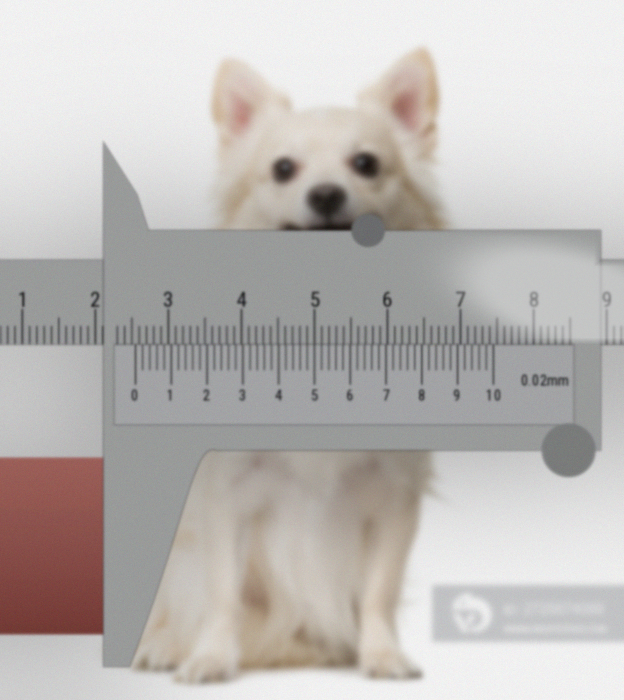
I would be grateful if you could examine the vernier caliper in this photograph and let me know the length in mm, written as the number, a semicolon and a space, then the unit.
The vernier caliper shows 25.5; mm
